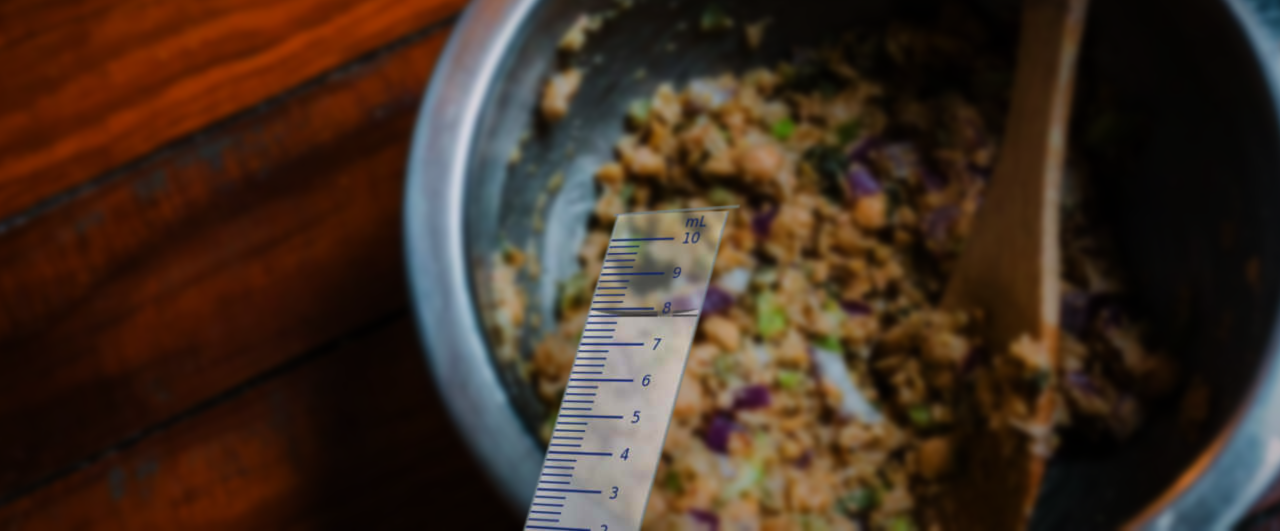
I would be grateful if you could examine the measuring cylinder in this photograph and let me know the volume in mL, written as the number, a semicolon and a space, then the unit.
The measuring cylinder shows 7.8; mL
